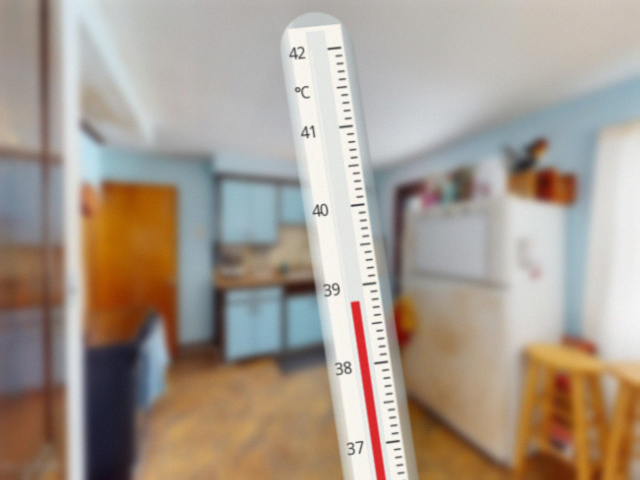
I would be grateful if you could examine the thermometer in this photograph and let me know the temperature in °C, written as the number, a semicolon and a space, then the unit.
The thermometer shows 38.8; °C
